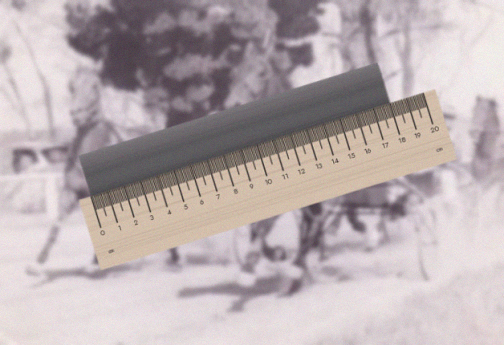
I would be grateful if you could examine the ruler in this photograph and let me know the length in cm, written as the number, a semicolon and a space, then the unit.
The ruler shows 18; cm
